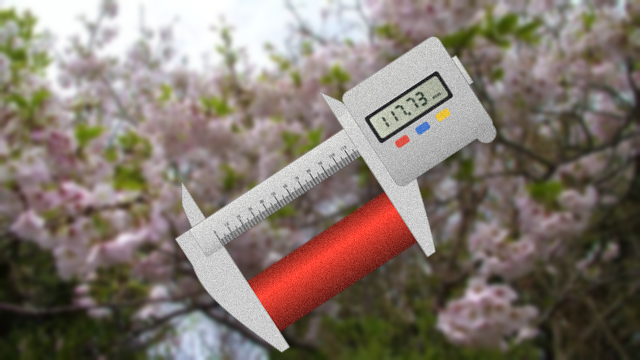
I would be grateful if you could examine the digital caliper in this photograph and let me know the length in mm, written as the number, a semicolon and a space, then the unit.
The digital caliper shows 117.73; mm
